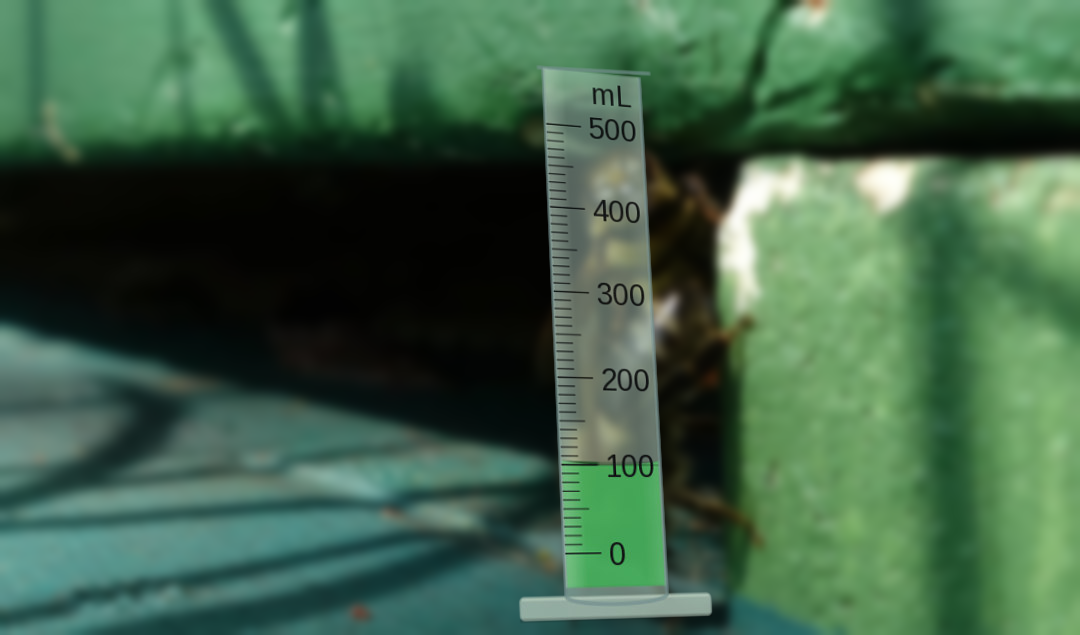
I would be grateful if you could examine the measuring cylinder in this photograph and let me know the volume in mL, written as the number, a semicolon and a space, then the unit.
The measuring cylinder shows 100; mL
